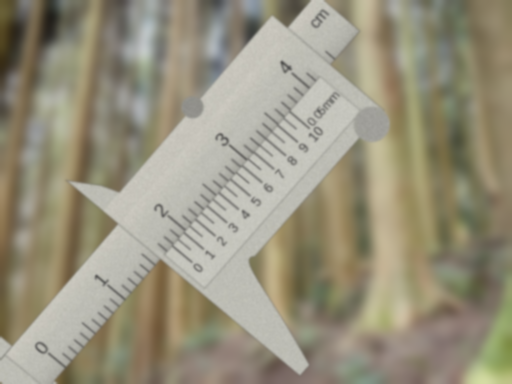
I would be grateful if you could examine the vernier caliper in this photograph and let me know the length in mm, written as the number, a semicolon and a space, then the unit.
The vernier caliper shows 17.8; mm
